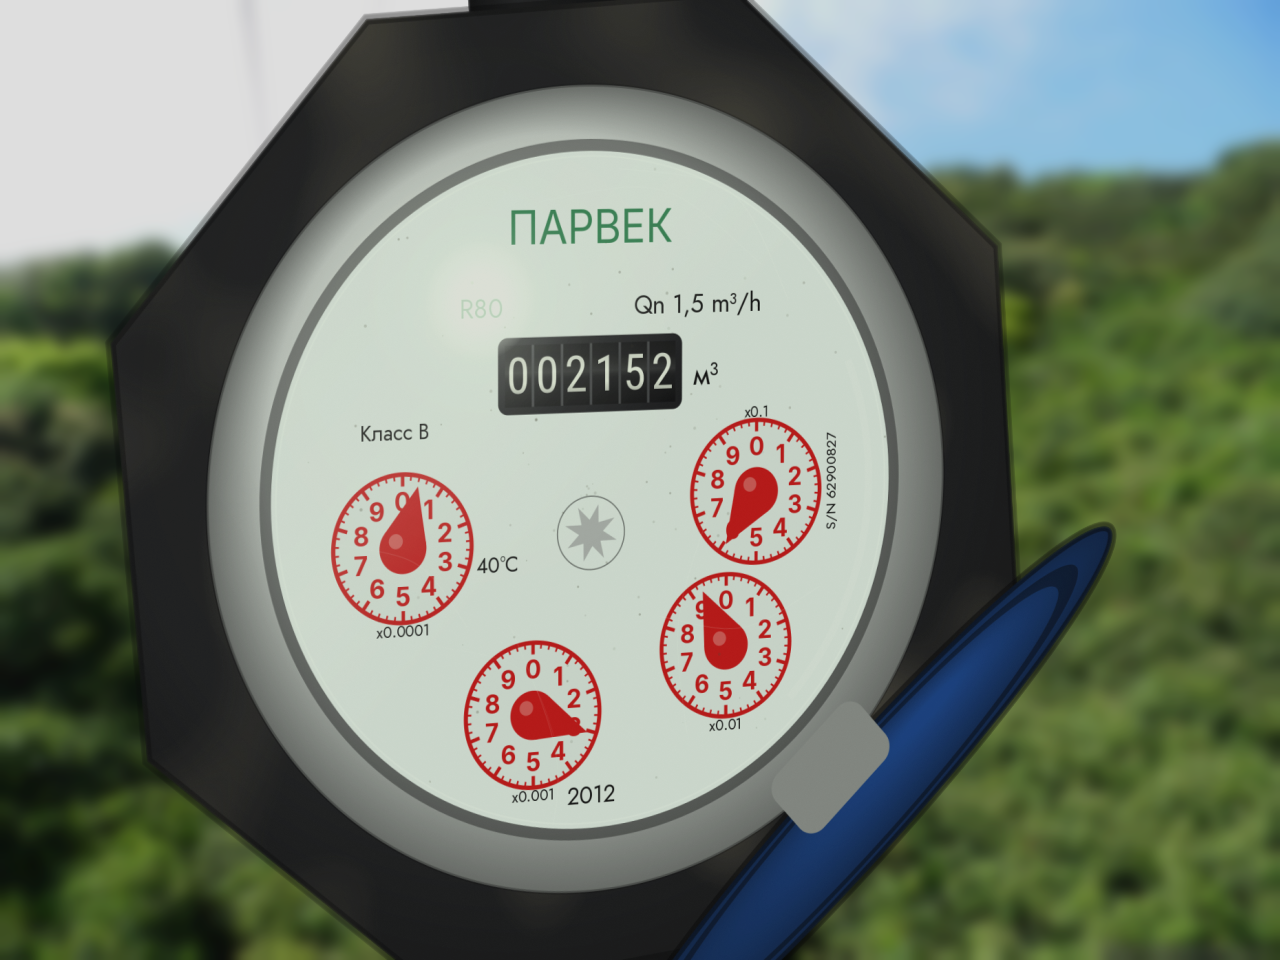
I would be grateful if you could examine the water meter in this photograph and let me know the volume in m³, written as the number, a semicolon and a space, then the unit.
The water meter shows 2152.5930; m³
